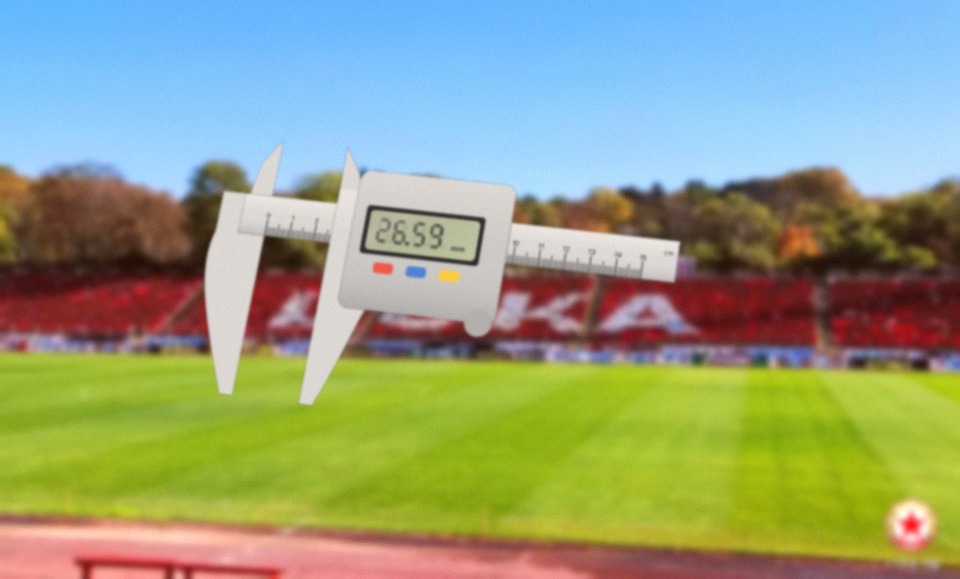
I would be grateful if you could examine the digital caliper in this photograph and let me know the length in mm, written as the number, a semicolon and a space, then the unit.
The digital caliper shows 26.59; mm
